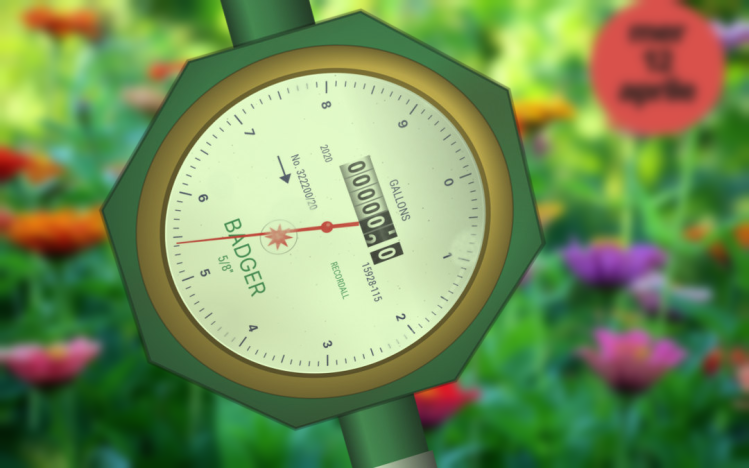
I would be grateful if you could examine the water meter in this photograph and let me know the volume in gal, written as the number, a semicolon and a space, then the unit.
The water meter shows 15.4; gal
